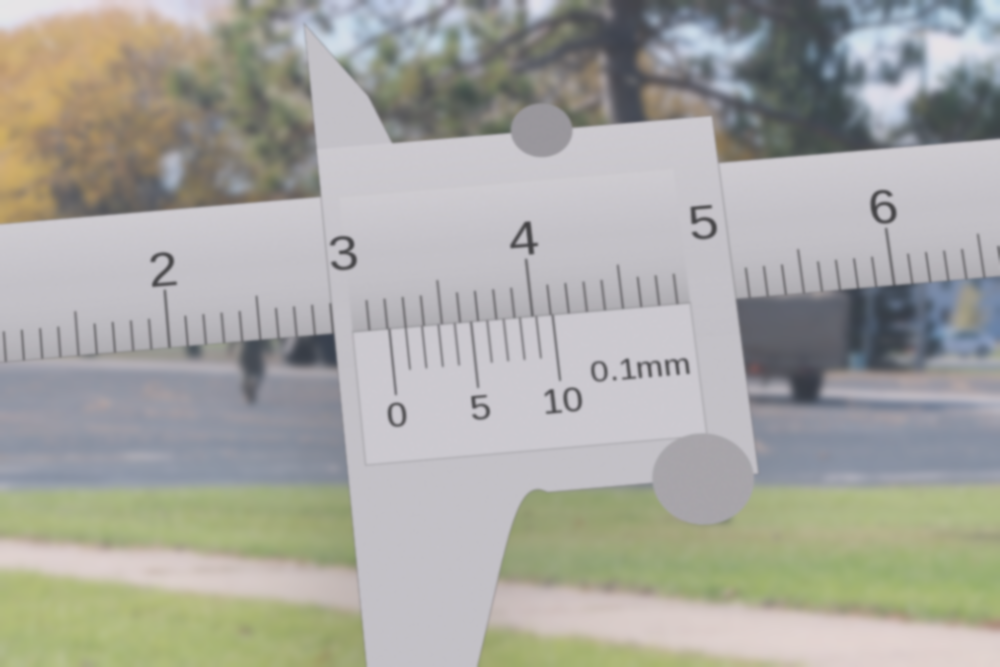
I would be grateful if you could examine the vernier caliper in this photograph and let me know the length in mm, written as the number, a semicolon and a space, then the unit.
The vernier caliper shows 32.1; mm
